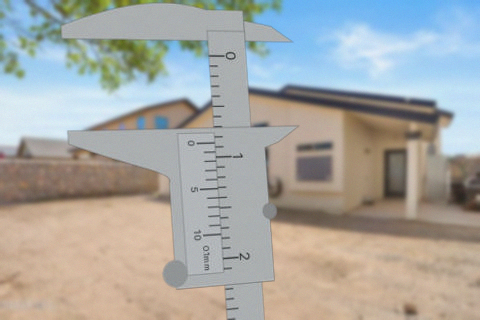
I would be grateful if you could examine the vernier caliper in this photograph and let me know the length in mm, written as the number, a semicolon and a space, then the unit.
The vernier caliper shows 8.6; mm
